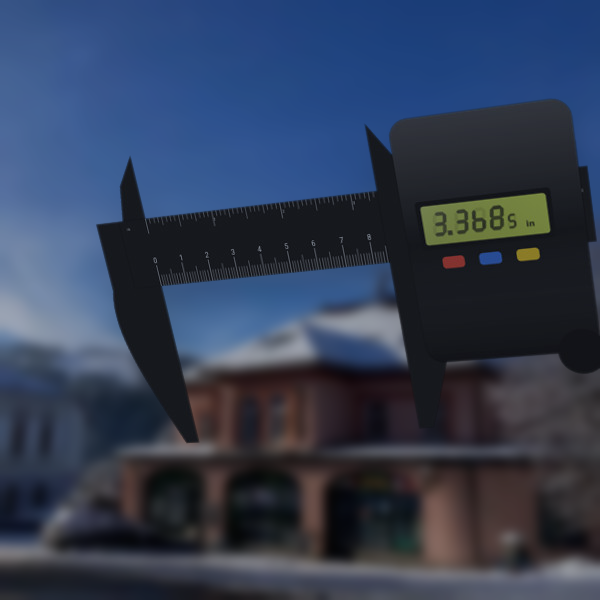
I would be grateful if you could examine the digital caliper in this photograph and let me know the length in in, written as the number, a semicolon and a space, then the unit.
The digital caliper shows 3.3685; in
